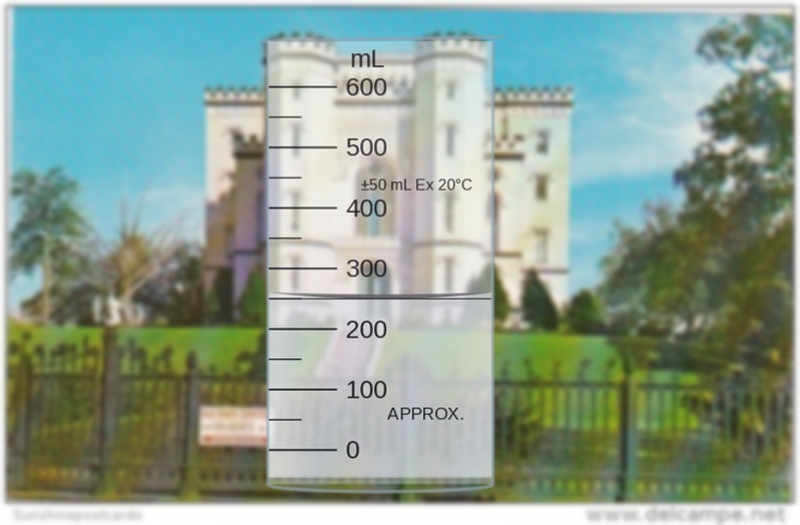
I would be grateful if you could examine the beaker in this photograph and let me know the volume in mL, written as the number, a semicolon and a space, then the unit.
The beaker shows 250; mL
